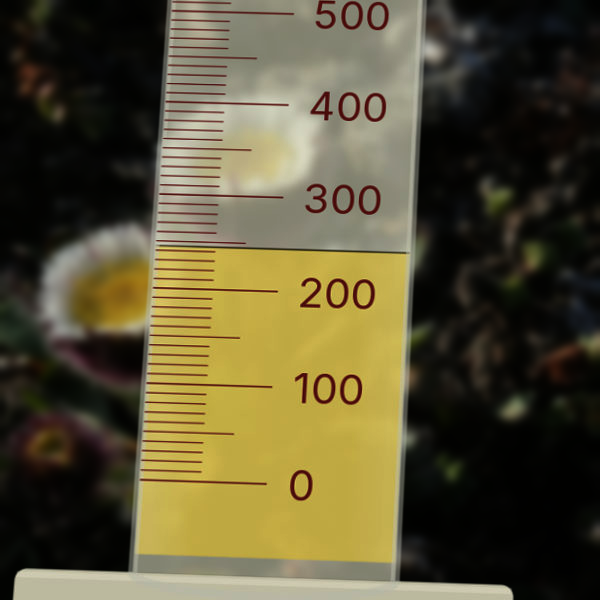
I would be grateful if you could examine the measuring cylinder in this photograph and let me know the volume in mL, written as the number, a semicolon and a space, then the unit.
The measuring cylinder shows 245; mL
